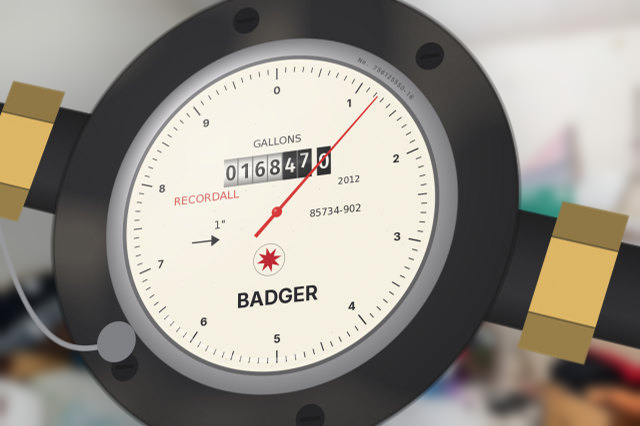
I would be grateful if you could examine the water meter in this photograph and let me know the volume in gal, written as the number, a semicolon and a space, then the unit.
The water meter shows 168471.2; gal
